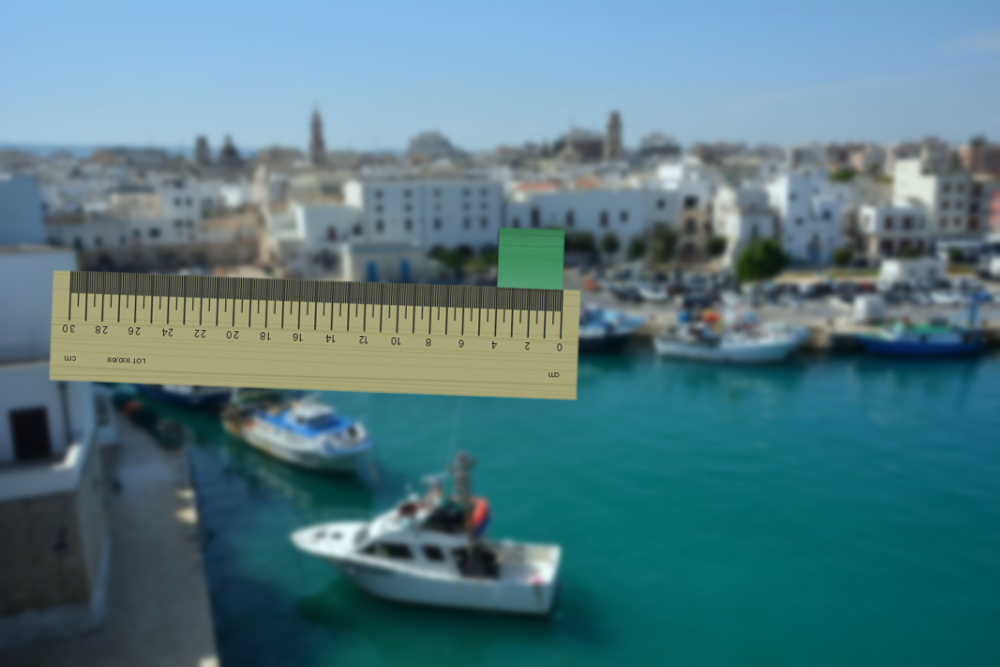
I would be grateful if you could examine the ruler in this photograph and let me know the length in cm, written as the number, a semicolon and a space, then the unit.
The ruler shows 4; cm
